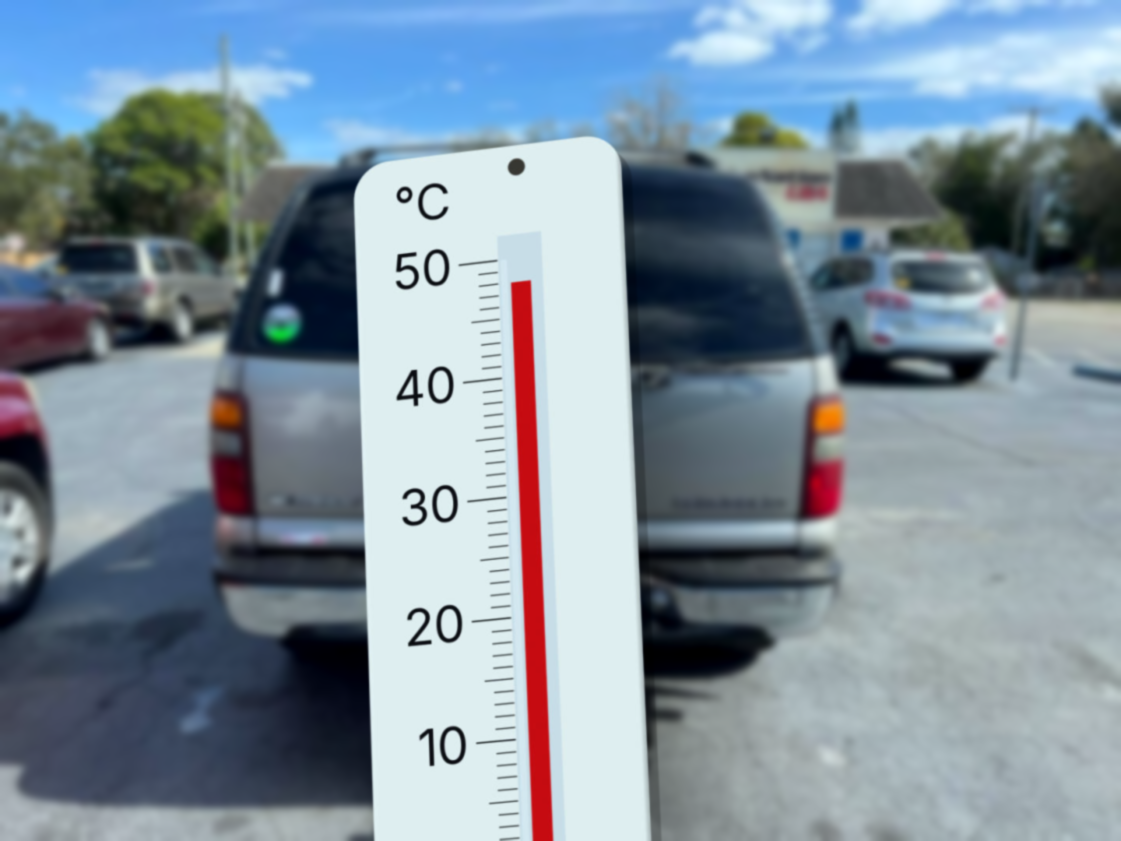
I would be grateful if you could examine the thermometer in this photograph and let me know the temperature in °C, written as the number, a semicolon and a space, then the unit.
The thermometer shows 48; °C
